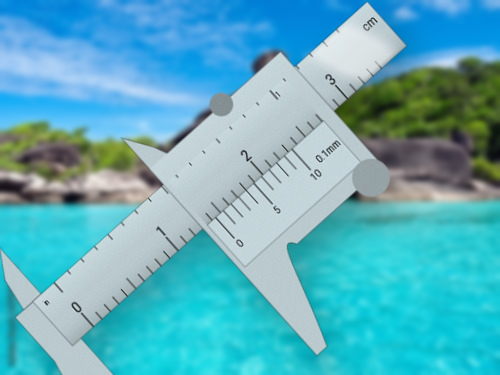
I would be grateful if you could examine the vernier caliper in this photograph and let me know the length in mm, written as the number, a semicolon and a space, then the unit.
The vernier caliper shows 14.4; mm
